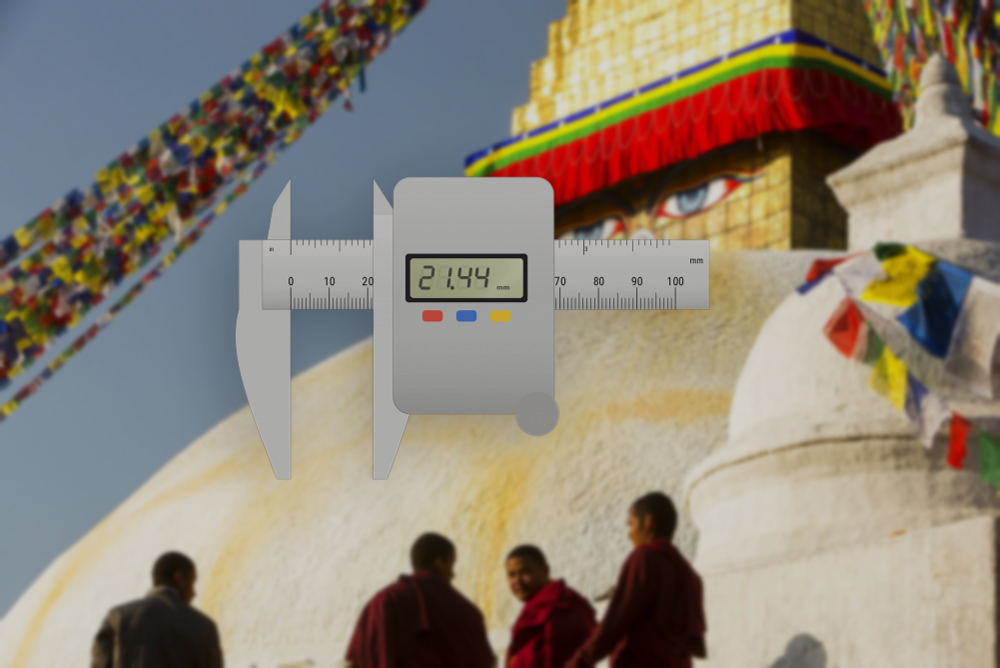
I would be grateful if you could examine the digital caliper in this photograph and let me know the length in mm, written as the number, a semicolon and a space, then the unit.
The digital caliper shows 21.44; mm
